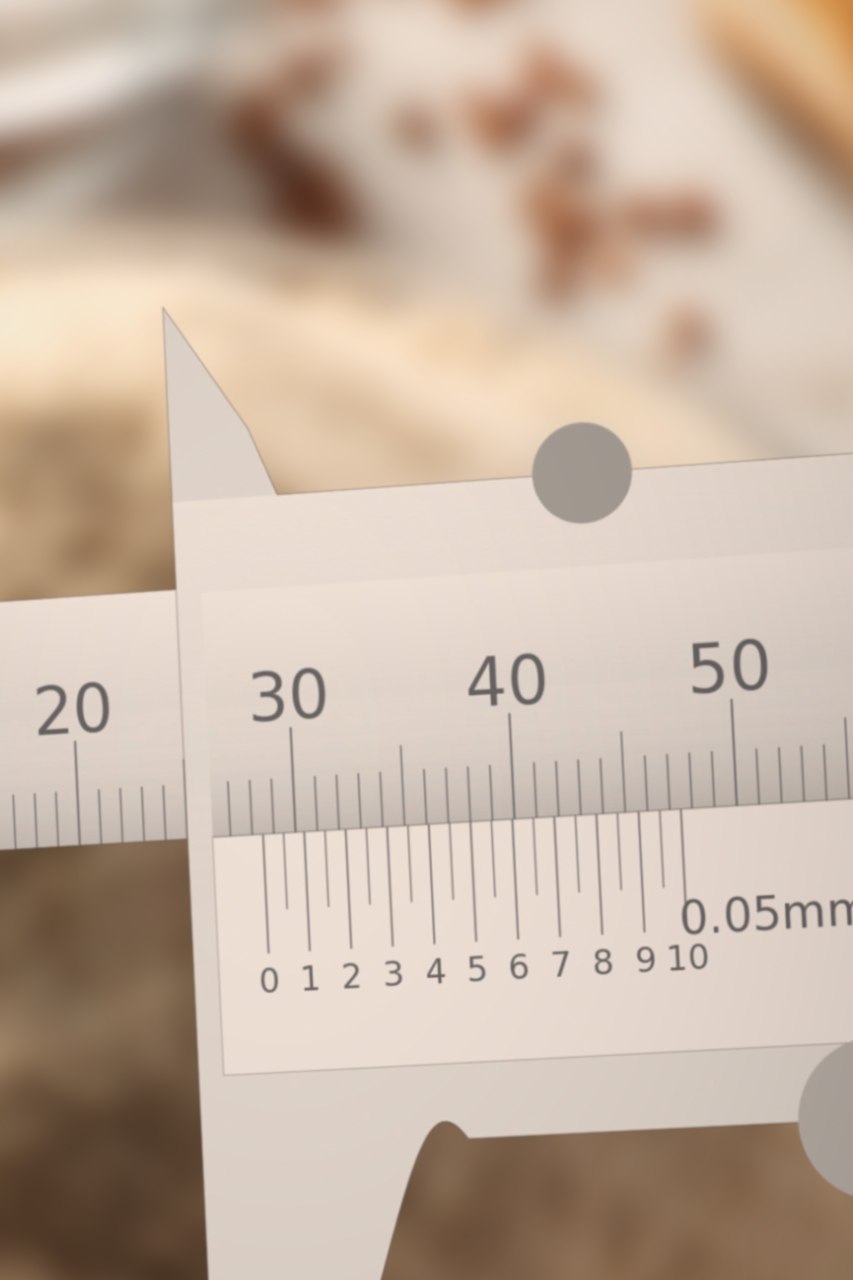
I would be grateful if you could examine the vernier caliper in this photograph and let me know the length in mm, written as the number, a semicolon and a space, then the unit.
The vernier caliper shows 28.5; mm
